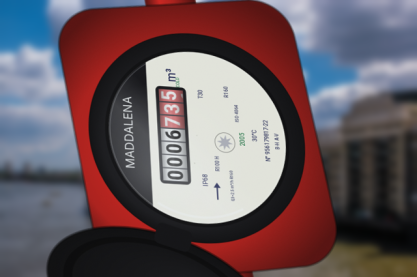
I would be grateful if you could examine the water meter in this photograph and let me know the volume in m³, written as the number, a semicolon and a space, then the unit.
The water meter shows 6.735; m³
